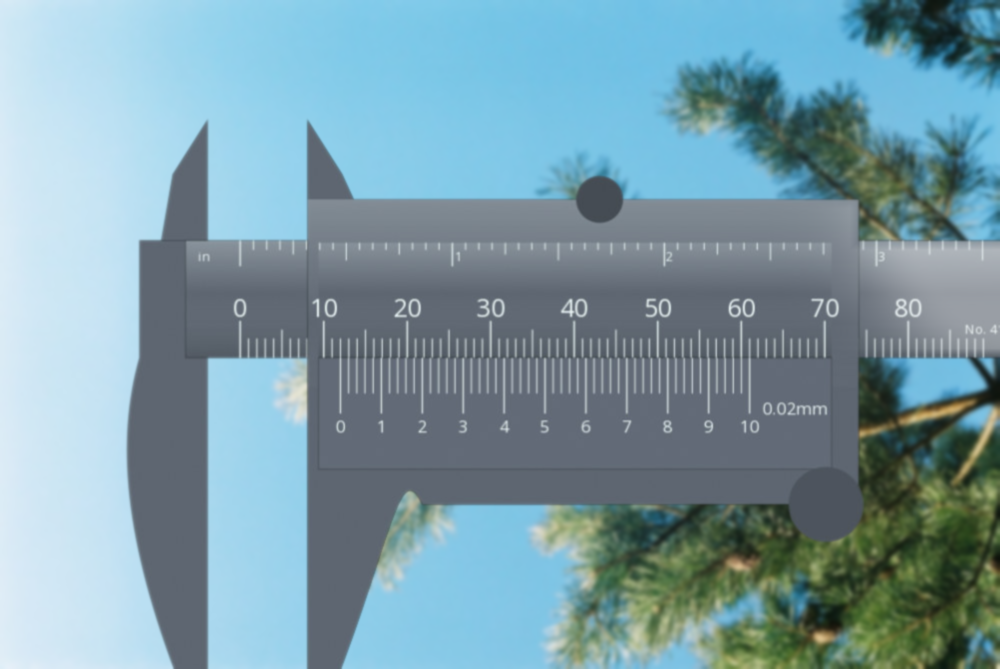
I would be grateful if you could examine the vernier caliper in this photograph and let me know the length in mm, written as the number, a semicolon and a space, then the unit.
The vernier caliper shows 12.0; mm
